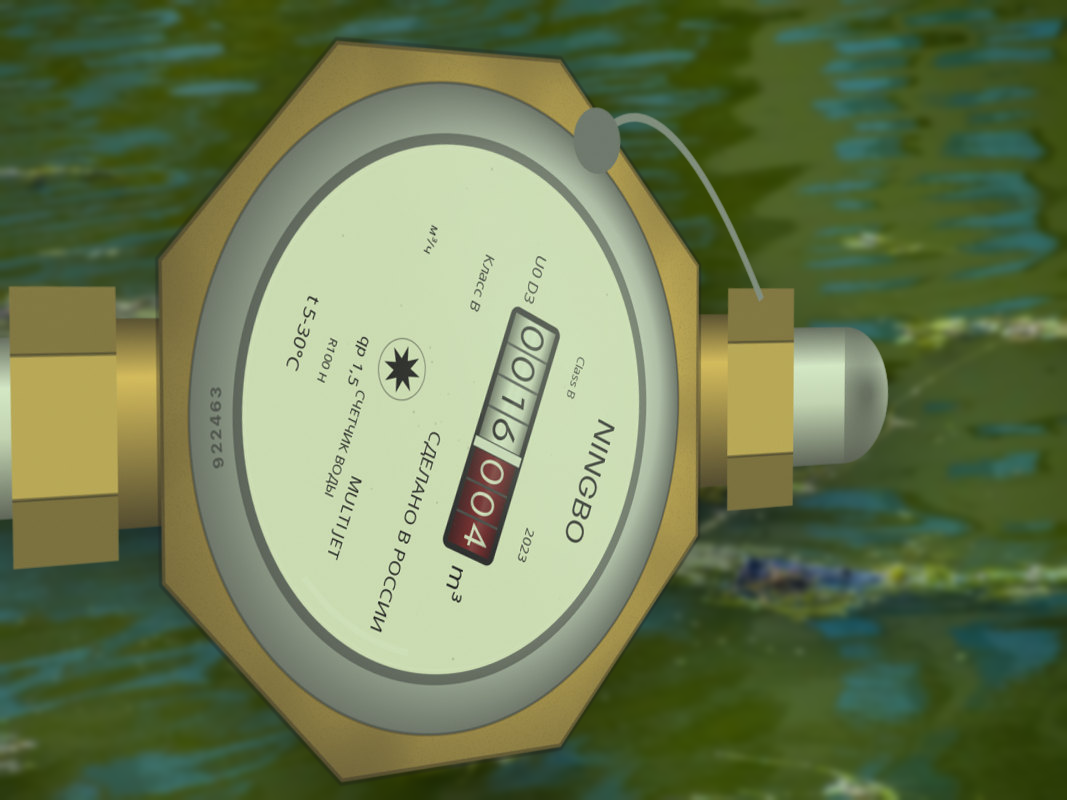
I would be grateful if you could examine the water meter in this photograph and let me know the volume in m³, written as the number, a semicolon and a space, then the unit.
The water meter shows 16.004; m³
